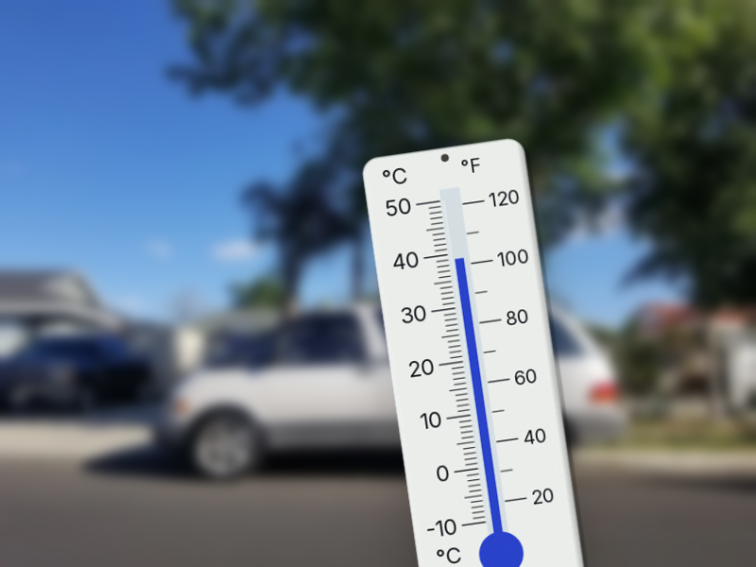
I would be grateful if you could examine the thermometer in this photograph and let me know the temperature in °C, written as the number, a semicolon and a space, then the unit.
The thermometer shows 39; °C
